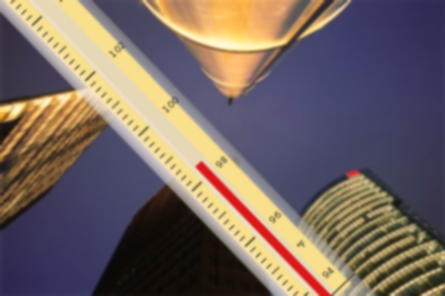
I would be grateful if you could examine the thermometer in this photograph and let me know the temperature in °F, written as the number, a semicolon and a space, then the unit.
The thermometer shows 98.4; °F
